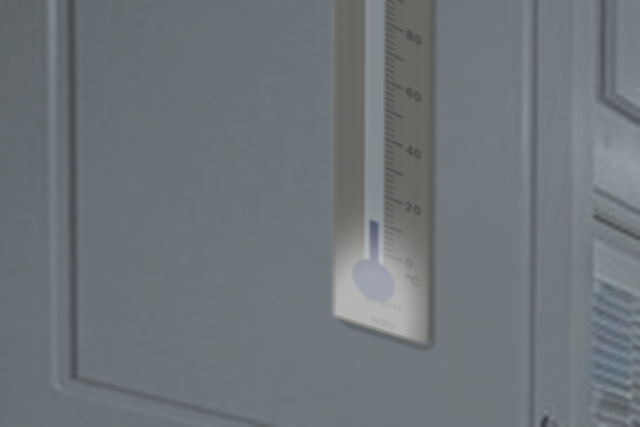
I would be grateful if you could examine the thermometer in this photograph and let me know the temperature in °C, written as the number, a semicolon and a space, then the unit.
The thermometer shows 10; °C
